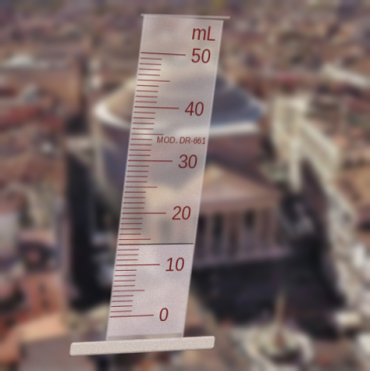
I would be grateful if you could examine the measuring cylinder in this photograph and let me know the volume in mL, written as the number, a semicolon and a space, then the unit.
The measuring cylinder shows 14; mL
